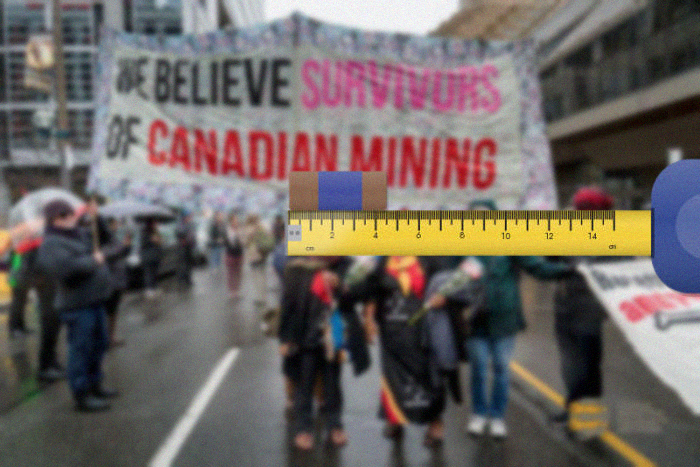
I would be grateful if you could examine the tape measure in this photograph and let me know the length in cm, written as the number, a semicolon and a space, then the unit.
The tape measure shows 4.5; cm
